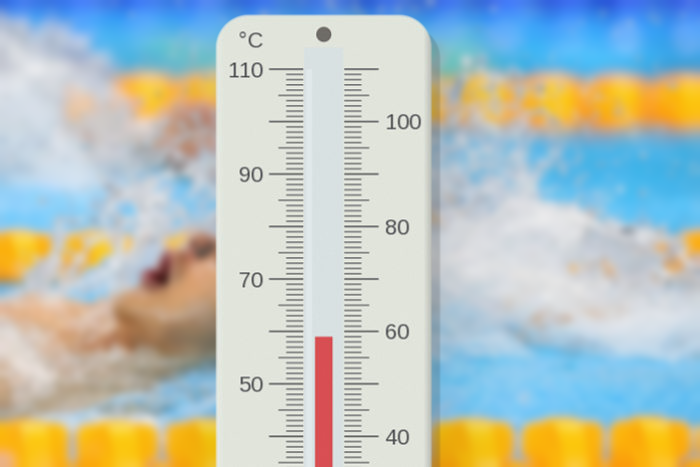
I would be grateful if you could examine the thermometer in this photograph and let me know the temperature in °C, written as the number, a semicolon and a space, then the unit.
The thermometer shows 59; °C
